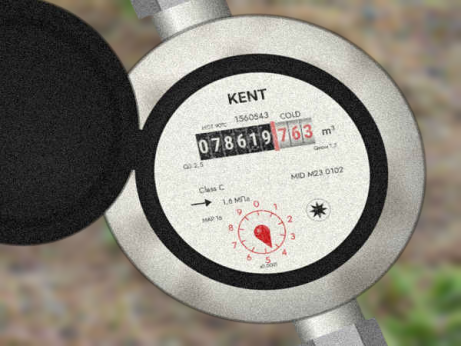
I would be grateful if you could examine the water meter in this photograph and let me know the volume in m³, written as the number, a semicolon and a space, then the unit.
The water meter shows 78619.7634; m³
